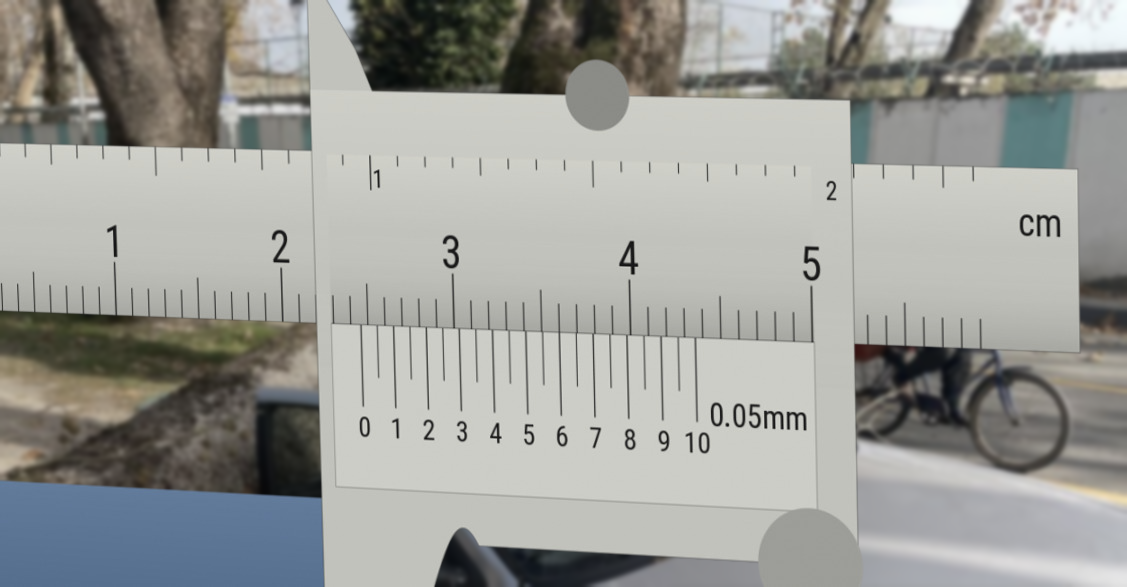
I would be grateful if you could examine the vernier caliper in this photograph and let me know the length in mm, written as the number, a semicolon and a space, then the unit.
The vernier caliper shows 24.6; mm
